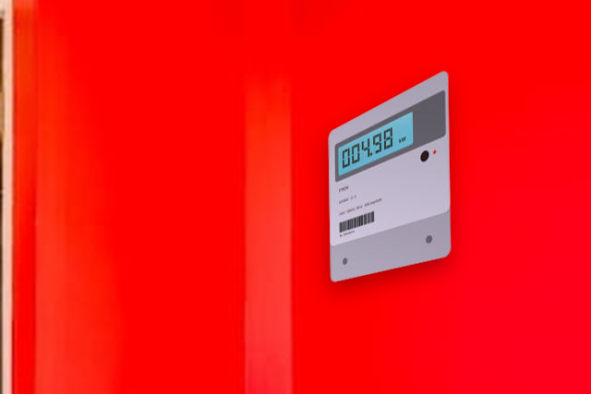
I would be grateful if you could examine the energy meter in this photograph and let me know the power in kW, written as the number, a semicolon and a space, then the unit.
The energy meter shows 4.98; kW
